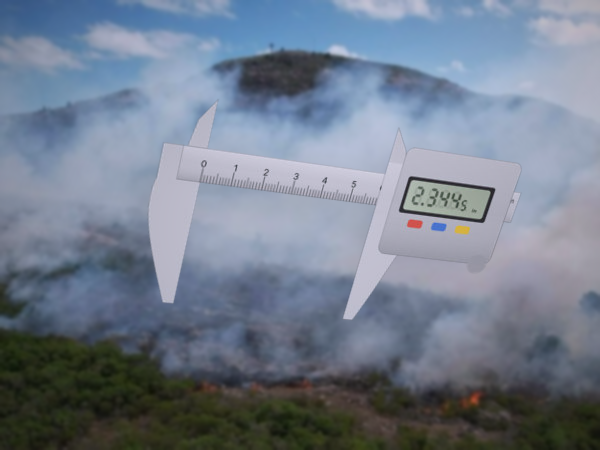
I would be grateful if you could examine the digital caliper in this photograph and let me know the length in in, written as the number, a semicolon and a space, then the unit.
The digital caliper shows 2.3445; in
